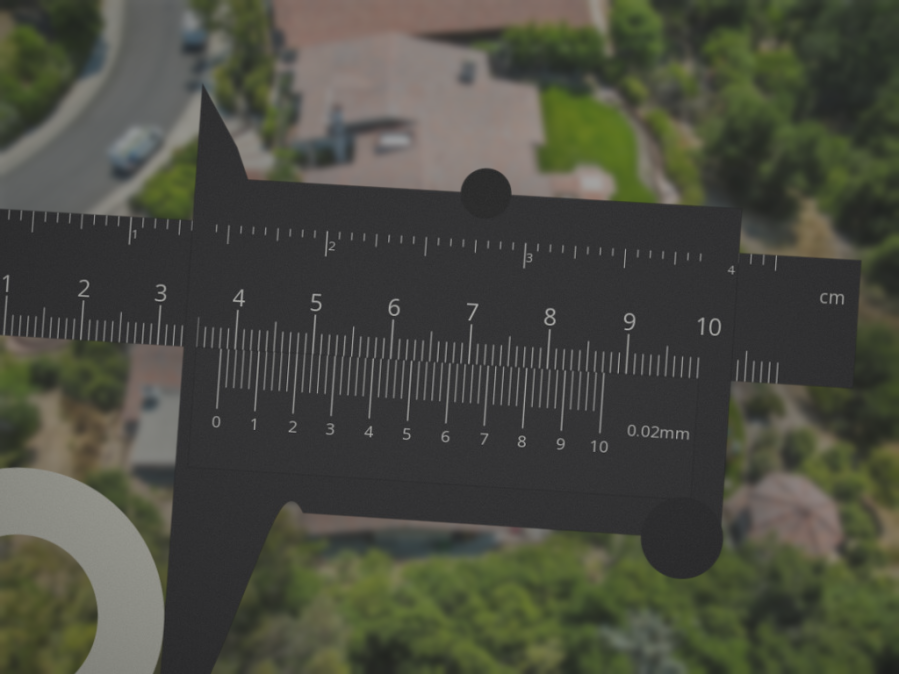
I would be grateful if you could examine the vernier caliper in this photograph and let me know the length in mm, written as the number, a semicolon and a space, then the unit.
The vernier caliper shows 38.2; mm
